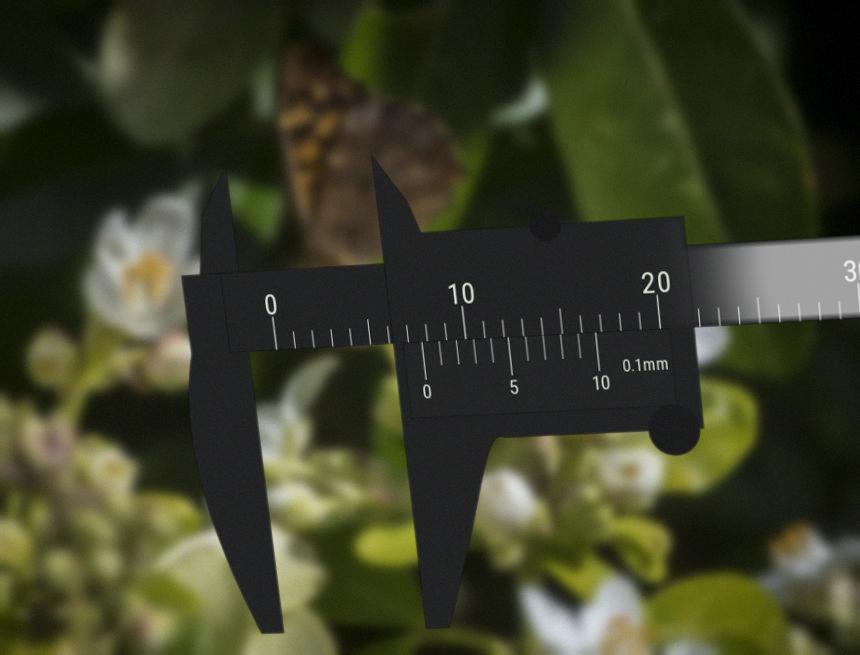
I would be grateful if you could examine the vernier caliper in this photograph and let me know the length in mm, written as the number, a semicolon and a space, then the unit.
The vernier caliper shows 7.7; mm
